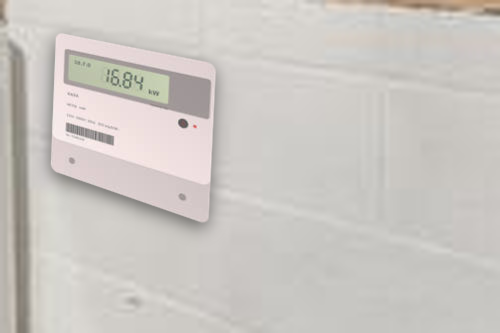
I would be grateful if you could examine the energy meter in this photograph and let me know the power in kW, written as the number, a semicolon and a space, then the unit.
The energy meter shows 16.84; kW
